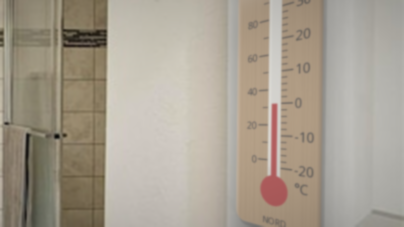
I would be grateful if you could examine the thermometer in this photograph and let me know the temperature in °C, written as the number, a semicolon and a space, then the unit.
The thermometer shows 0; °C
